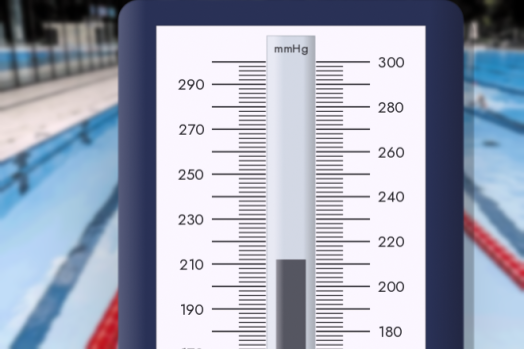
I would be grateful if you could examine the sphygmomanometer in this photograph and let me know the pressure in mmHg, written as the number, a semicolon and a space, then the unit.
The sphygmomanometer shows 212; mmHg
